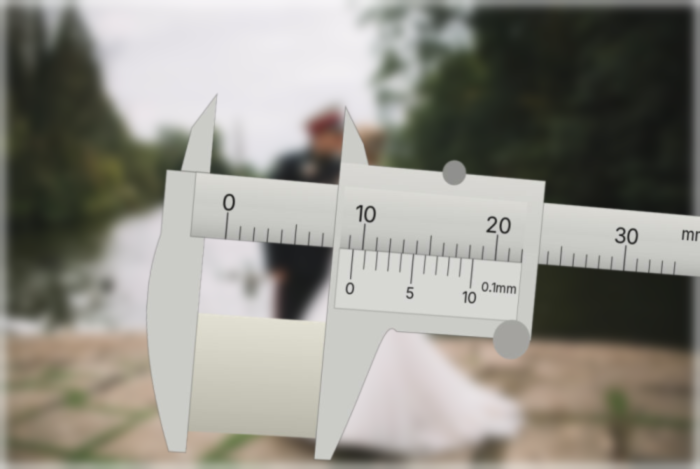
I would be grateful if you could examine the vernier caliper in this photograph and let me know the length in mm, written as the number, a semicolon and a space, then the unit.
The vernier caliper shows 9.3; mm
